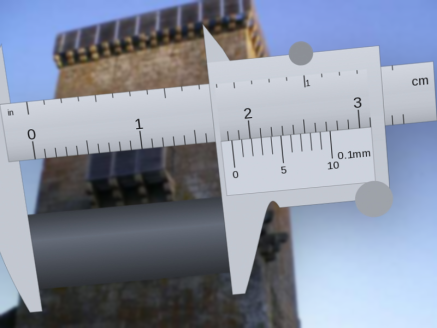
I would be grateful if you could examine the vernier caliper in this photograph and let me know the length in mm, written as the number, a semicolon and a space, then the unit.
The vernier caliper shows 18.3; mm
